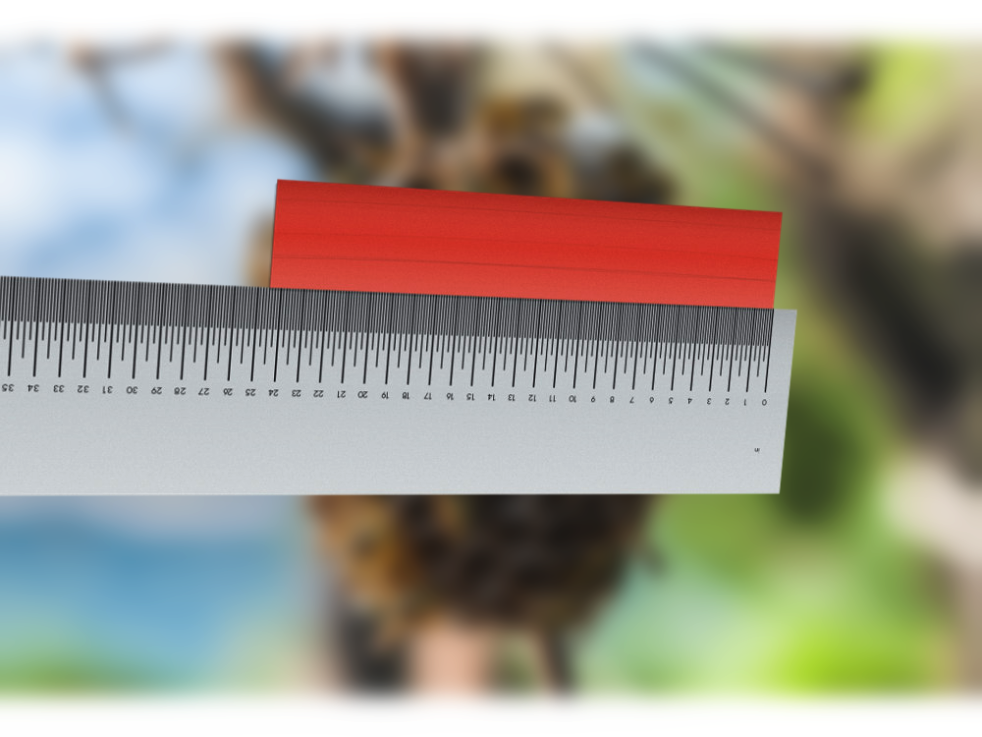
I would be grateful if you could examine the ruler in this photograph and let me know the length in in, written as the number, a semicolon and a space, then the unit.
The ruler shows 24.5; in
